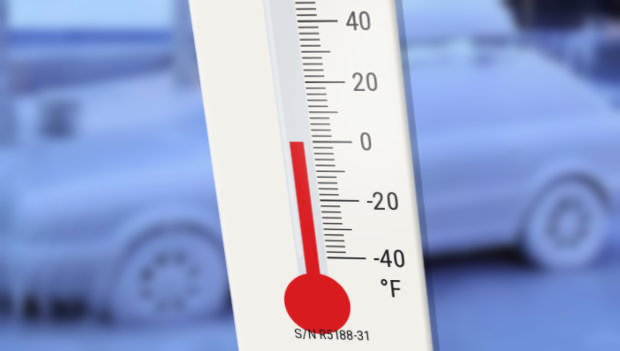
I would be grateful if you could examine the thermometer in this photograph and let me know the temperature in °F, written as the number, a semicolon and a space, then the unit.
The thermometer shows 0; °F
